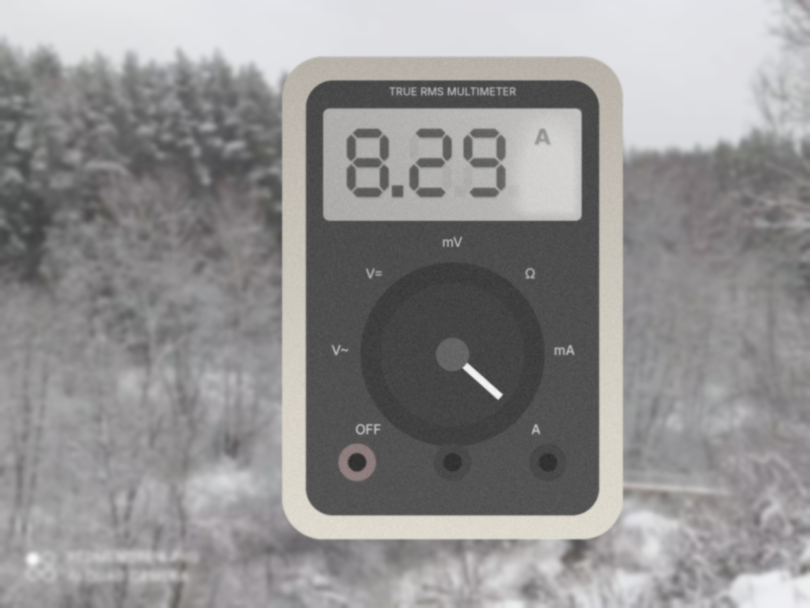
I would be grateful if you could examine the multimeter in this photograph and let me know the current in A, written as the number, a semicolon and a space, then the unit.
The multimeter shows 8.29; A
